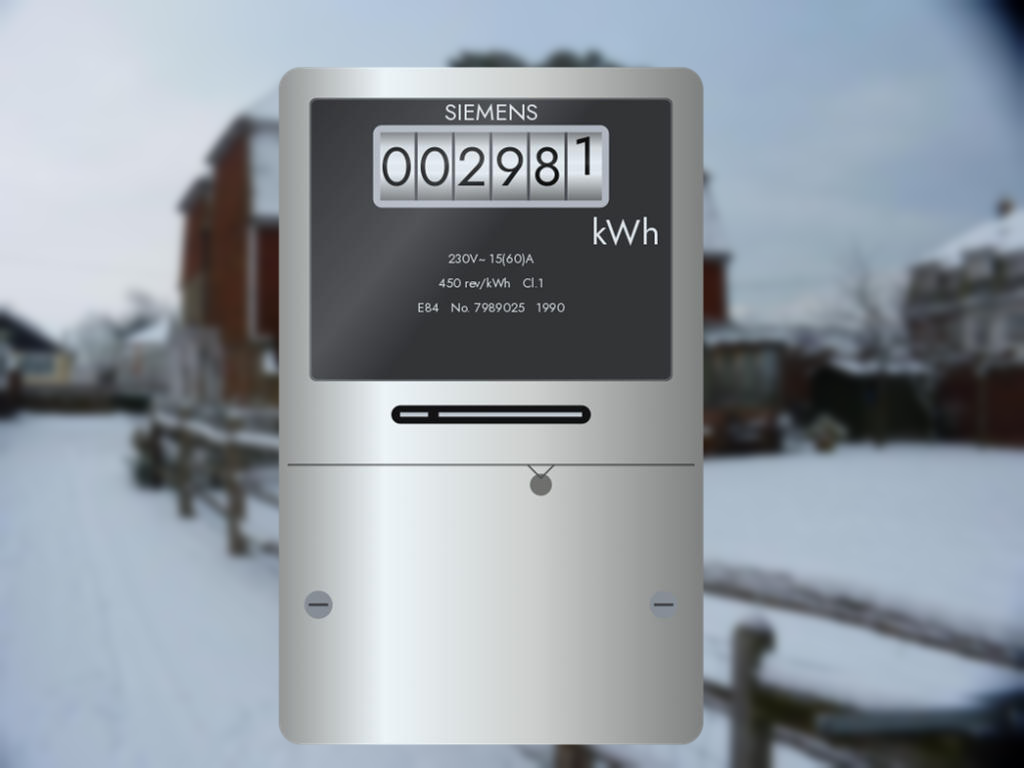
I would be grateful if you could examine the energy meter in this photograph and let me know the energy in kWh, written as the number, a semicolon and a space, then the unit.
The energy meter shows 2981; kWh
